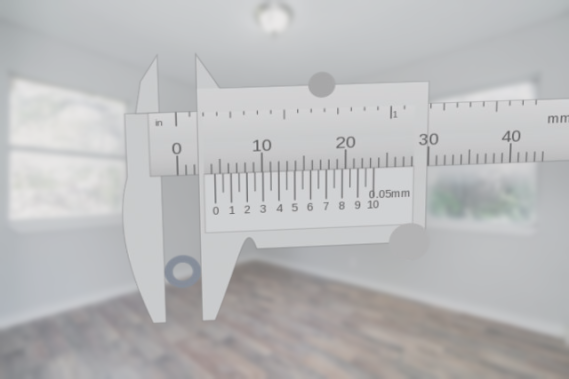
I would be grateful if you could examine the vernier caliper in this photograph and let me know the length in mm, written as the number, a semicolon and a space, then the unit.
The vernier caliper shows 4.4; mm
